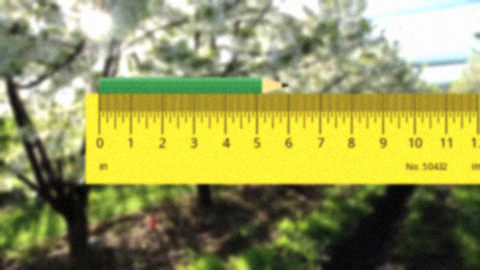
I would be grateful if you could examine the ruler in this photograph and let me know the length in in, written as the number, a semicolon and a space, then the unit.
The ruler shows 6; in
